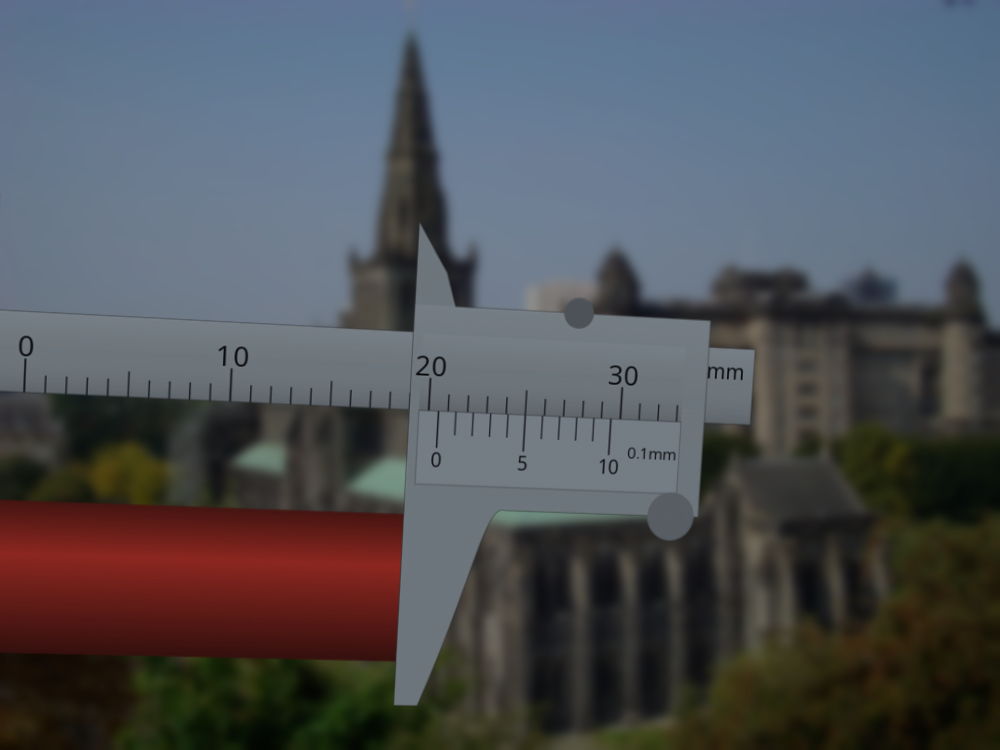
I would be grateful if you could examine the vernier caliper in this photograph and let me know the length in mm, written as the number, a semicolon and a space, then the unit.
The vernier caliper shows 20.5; mm
